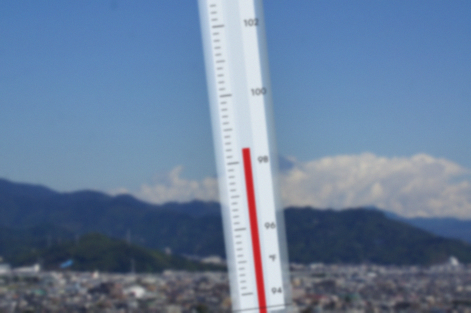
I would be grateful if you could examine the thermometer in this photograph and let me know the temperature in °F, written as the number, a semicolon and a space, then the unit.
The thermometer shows 98.4; °F
